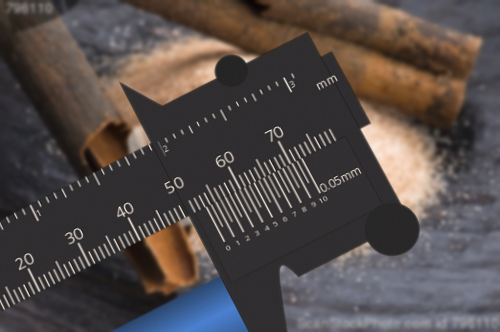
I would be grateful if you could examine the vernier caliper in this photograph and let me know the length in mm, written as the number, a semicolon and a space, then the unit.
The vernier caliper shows 53.2; mm
